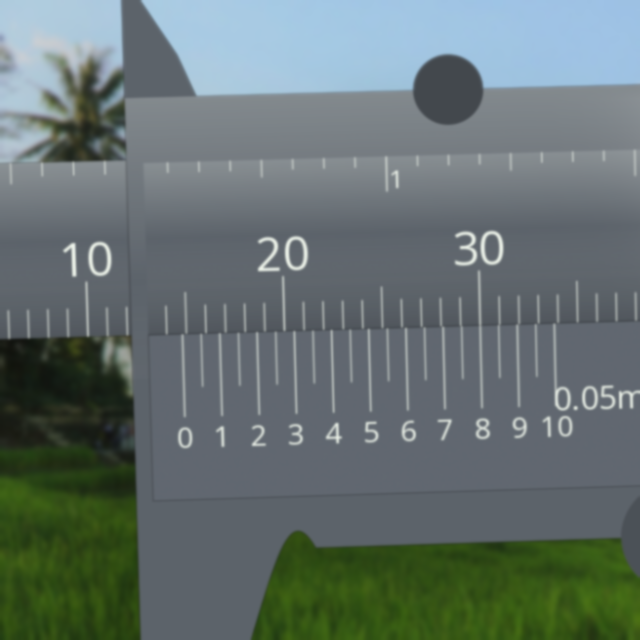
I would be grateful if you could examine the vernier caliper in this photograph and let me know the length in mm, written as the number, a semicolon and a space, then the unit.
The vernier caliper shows 14.8; mm
